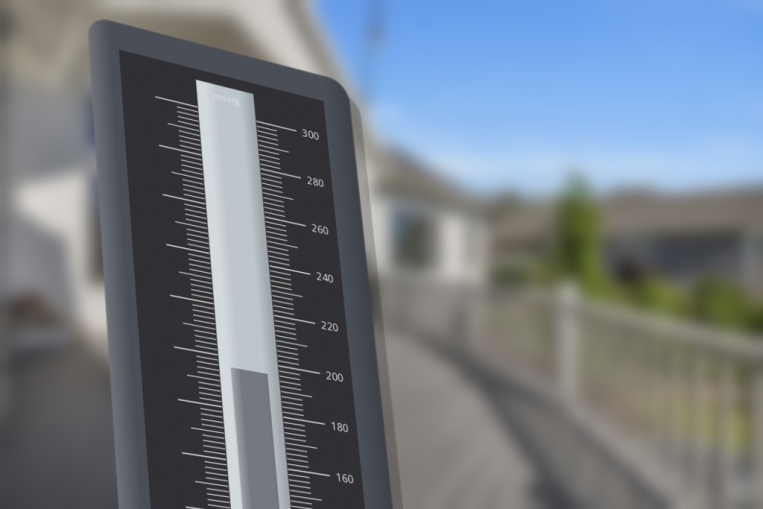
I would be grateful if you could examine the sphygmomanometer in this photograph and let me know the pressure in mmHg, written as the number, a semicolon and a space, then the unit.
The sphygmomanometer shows 196; mmHg
